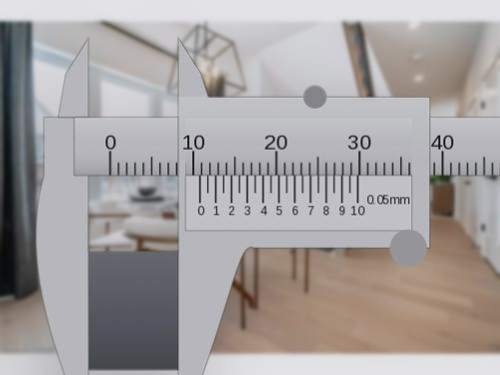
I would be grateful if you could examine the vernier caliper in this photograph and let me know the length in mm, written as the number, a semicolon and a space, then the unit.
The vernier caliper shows 10.8; mm
